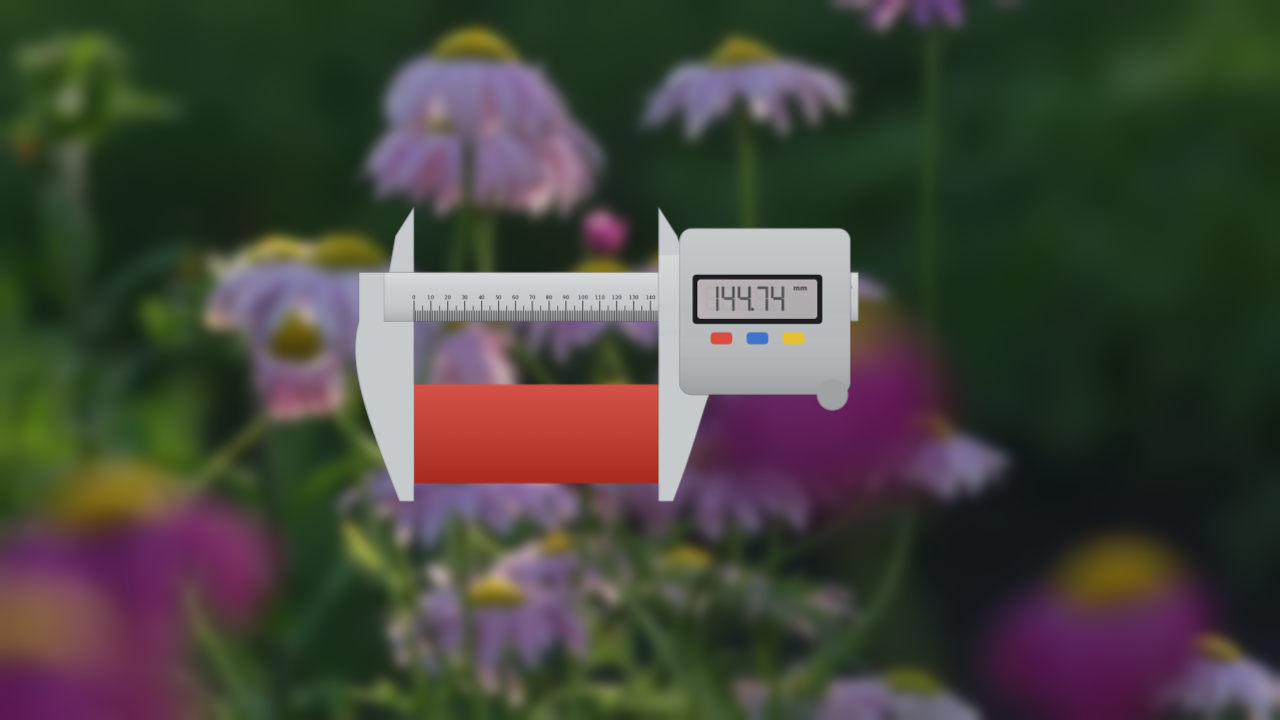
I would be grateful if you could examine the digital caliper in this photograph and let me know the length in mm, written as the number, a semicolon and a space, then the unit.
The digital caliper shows 144.74; mm
